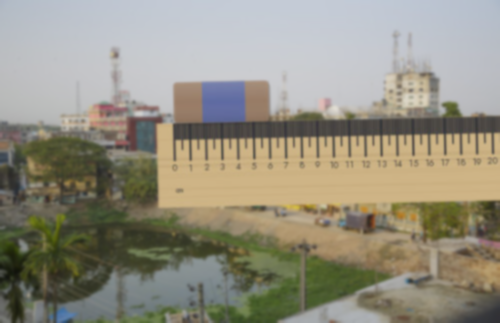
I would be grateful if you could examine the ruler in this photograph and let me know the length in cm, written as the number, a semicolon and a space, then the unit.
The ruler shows 6; cm
